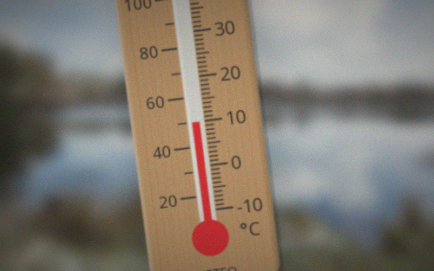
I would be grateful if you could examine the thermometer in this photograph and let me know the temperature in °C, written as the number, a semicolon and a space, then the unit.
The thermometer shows 10; °C
